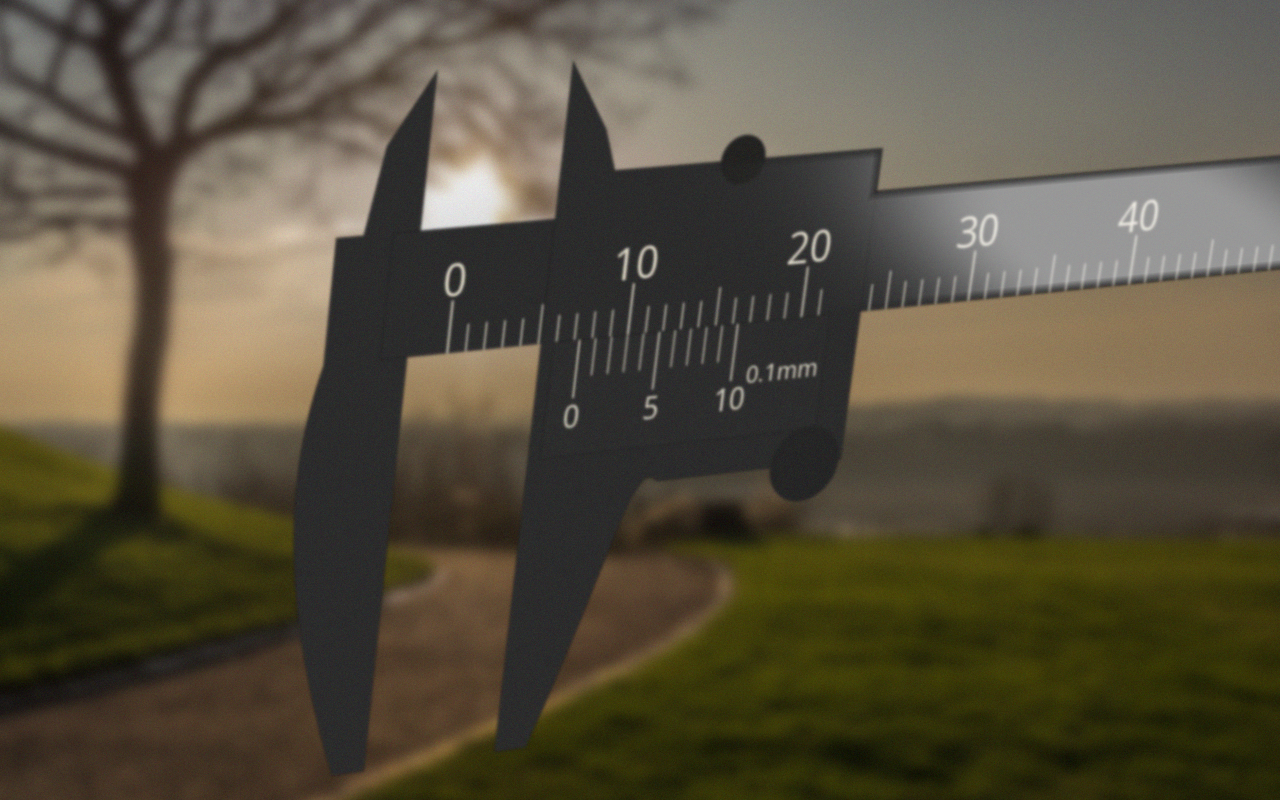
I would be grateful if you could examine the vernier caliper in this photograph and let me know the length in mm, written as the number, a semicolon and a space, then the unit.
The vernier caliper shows 7.3; mm
